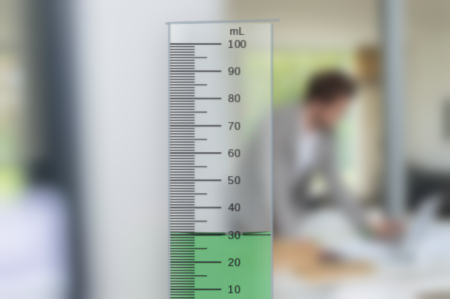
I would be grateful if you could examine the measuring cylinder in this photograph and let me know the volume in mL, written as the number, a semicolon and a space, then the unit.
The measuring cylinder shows 30; mL
